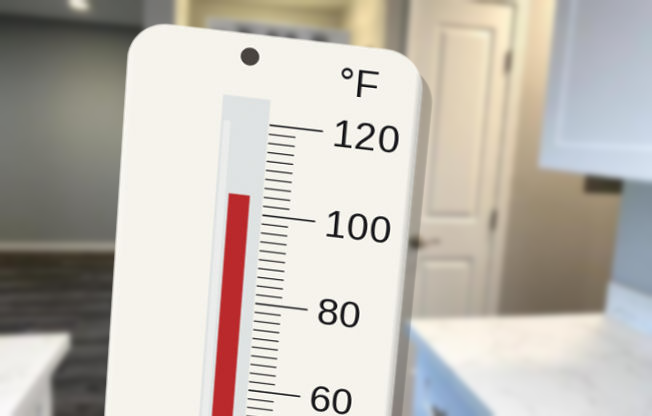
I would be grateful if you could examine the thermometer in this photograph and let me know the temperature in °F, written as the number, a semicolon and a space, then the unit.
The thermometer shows 104; °F
